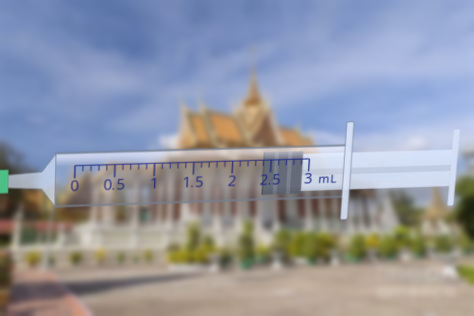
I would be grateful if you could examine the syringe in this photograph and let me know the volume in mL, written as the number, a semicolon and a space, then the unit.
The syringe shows 2.4; mL
